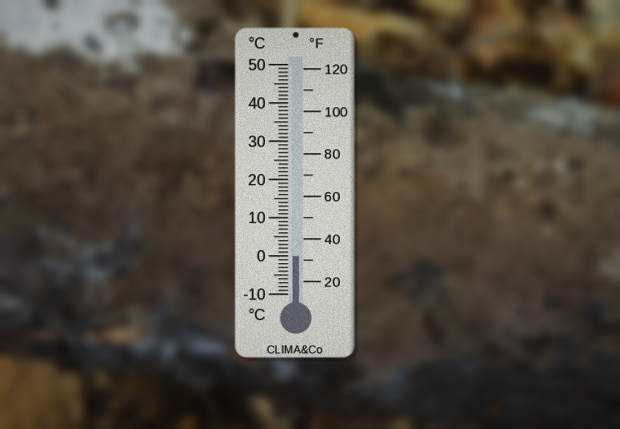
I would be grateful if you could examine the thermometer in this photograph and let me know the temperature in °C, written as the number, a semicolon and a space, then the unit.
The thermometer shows 0; °C
